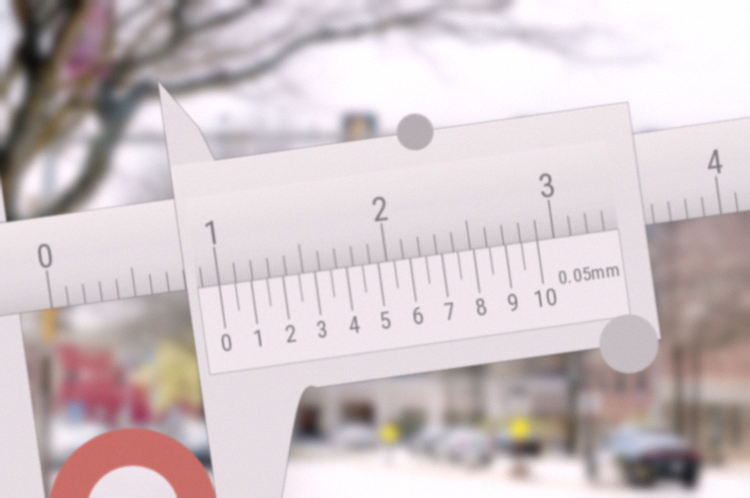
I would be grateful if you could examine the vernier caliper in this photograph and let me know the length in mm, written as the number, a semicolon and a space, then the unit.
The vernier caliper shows 10.0; mm
